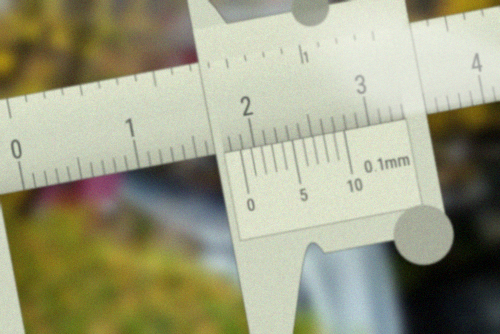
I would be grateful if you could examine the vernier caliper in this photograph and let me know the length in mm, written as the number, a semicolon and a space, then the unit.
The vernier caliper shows 18.8; mm
